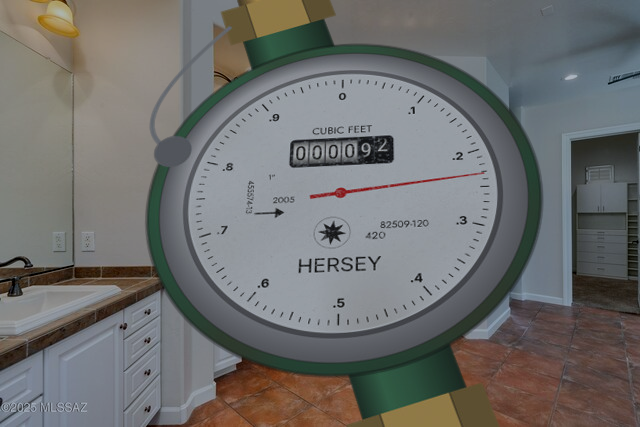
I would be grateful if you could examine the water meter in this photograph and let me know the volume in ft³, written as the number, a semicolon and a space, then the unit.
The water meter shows 92.23; ft³
